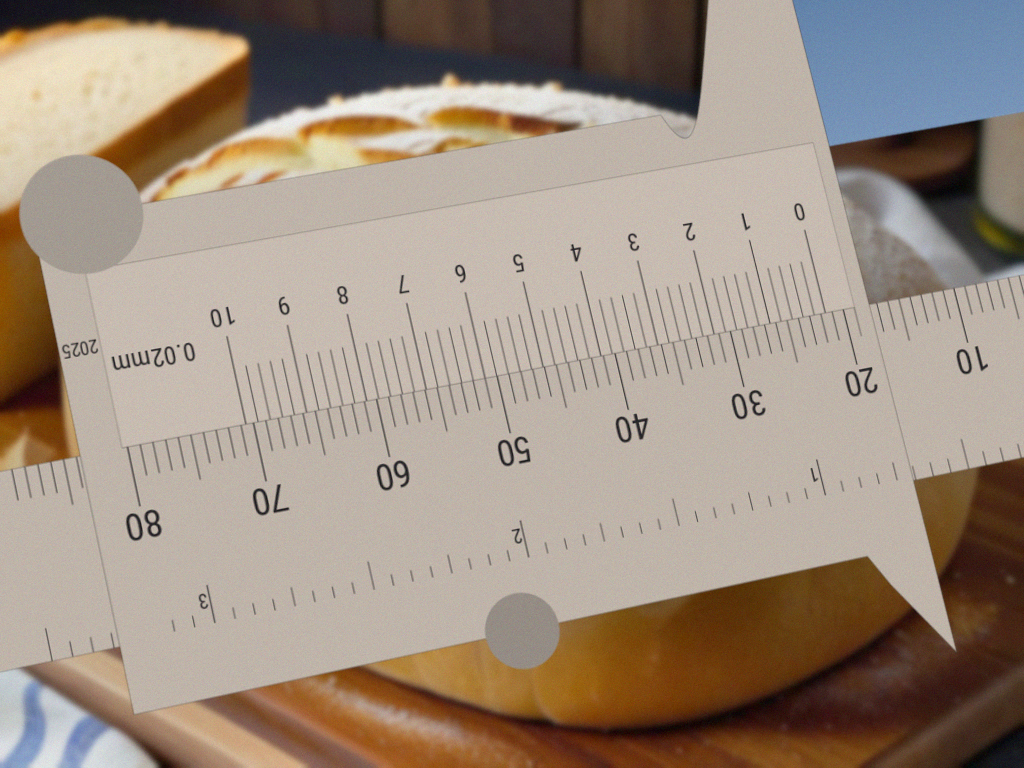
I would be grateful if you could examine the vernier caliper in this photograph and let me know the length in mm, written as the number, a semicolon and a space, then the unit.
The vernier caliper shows 21.6; mm
